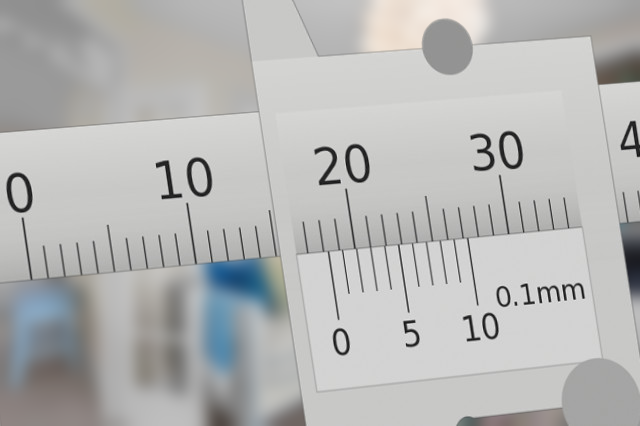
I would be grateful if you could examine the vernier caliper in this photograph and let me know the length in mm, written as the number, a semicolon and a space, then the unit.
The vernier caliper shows 18.3; mm
